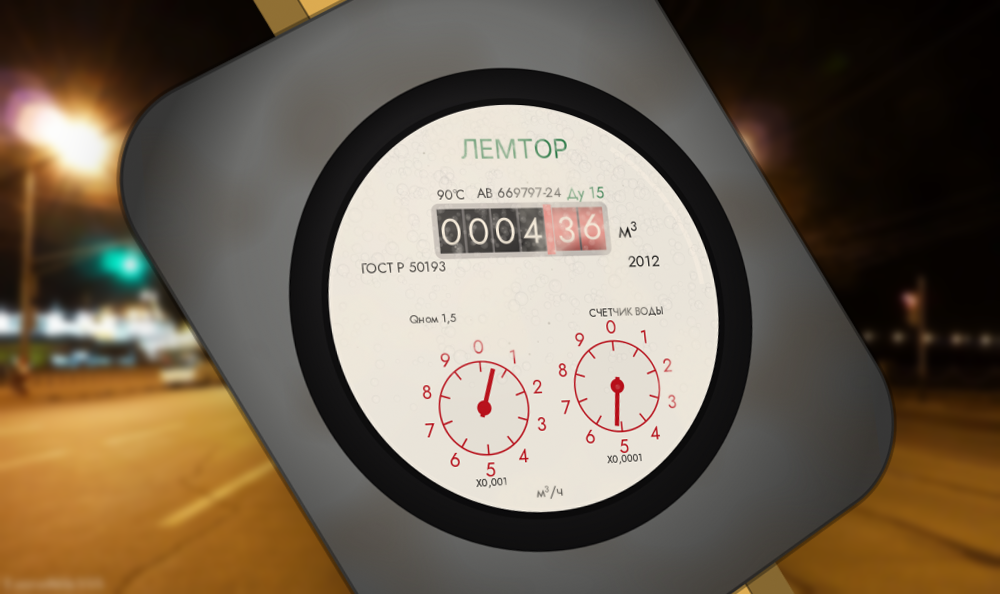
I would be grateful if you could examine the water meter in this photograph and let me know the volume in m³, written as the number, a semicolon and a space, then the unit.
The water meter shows 4.3605; m³
